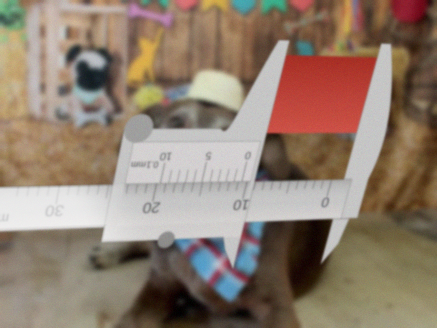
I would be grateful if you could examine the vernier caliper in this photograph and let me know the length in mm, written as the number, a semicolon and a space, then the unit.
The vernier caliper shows 10.6; mm
